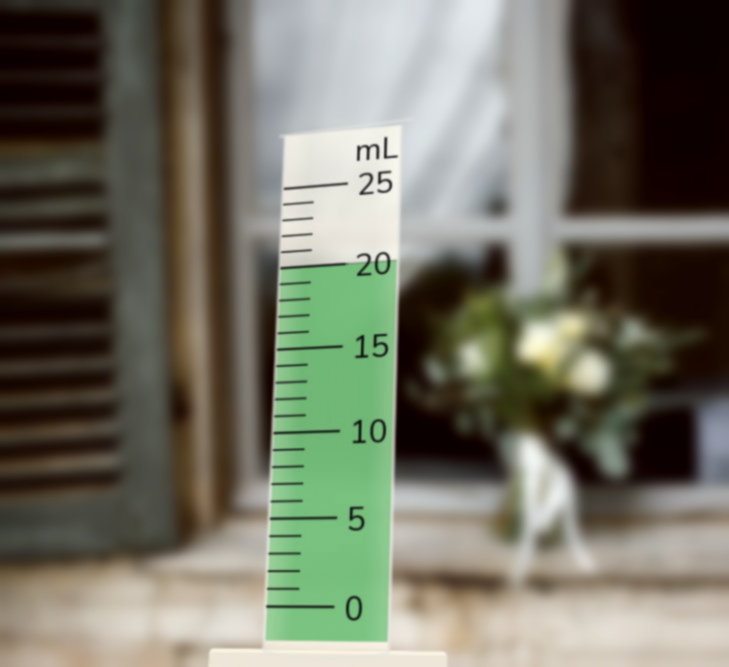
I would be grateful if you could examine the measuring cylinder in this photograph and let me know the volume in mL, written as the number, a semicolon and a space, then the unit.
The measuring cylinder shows 20; mL
